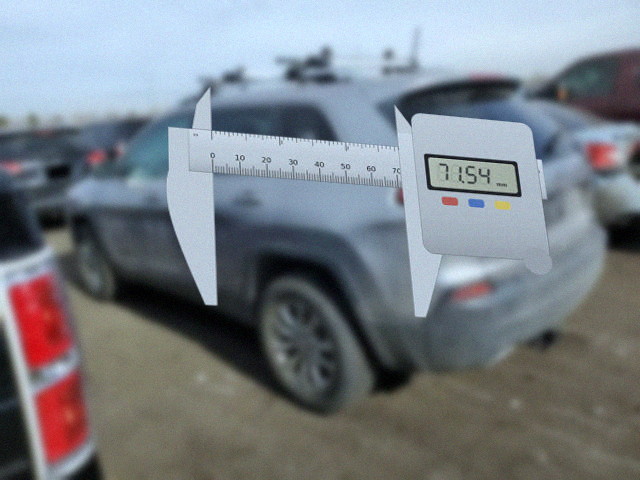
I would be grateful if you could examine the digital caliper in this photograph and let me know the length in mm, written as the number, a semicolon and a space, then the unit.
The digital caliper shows 71.54; mm
